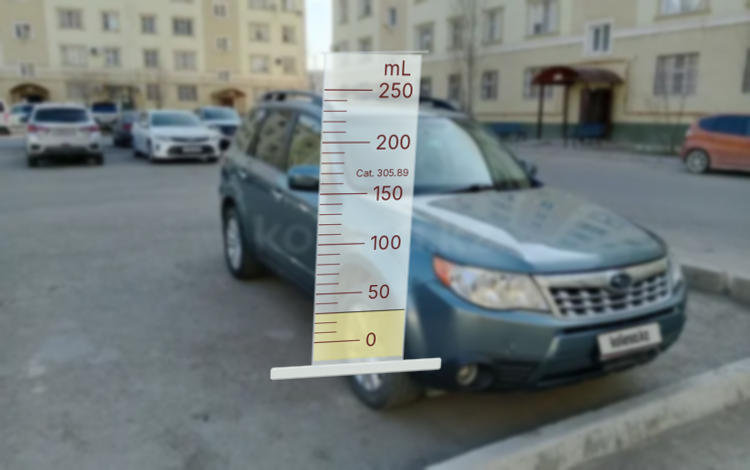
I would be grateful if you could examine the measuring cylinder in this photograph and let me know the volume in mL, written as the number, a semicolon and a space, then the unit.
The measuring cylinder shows 30; mL
